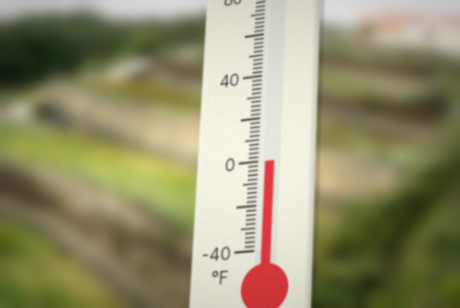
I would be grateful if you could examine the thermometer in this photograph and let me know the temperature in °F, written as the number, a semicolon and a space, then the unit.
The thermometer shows 0; °F
